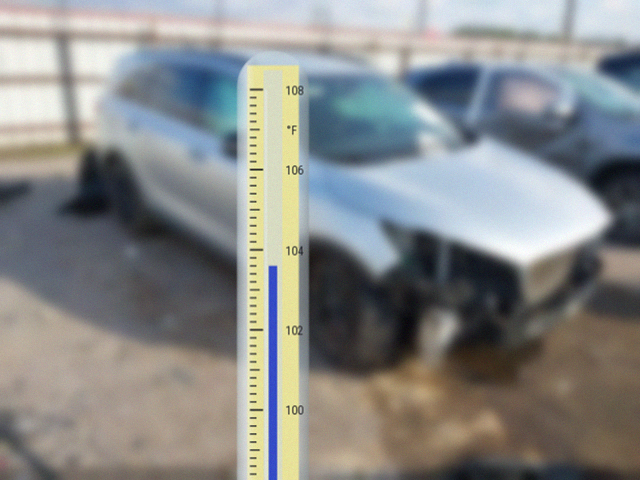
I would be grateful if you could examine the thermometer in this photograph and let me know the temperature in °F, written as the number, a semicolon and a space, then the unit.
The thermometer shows 103.6; °F
